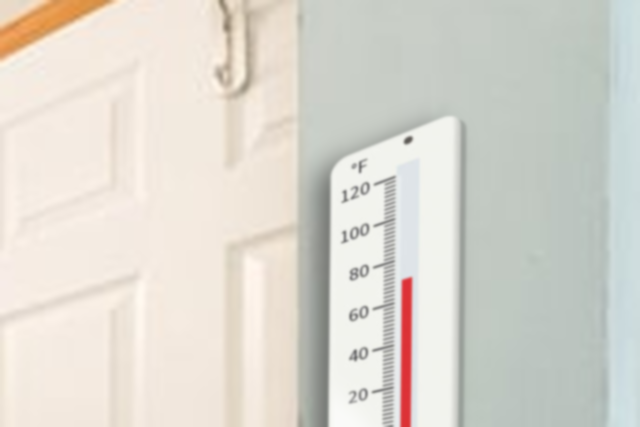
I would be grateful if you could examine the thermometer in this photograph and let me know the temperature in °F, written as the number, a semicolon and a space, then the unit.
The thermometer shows 70; °F
